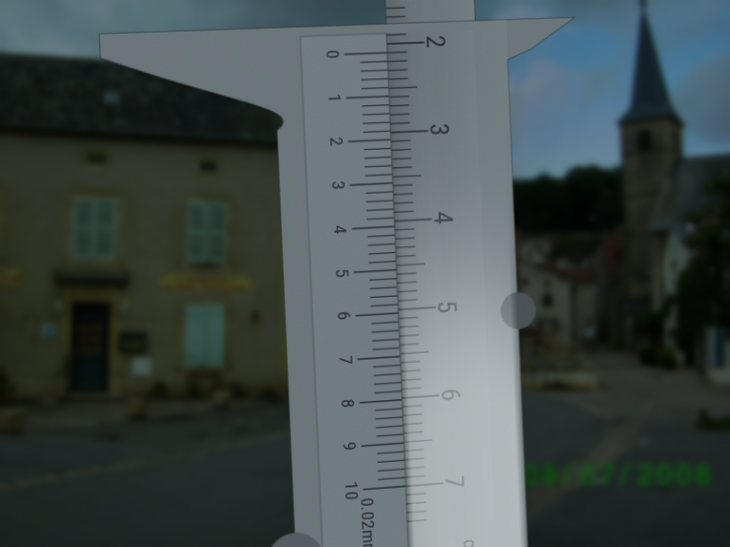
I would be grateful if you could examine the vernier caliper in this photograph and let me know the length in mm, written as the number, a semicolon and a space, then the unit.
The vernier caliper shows 21.0; mm
